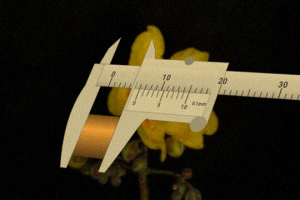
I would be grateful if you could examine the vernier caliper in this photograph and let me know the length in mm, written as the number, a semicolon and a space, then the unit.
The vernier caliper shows 6.0; mm
